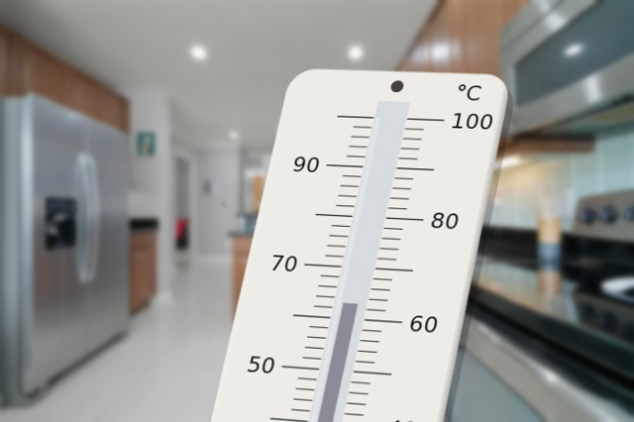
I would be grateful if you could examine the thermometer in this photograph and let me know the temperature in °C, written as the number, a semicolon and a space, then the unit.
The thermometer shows 63; °C
